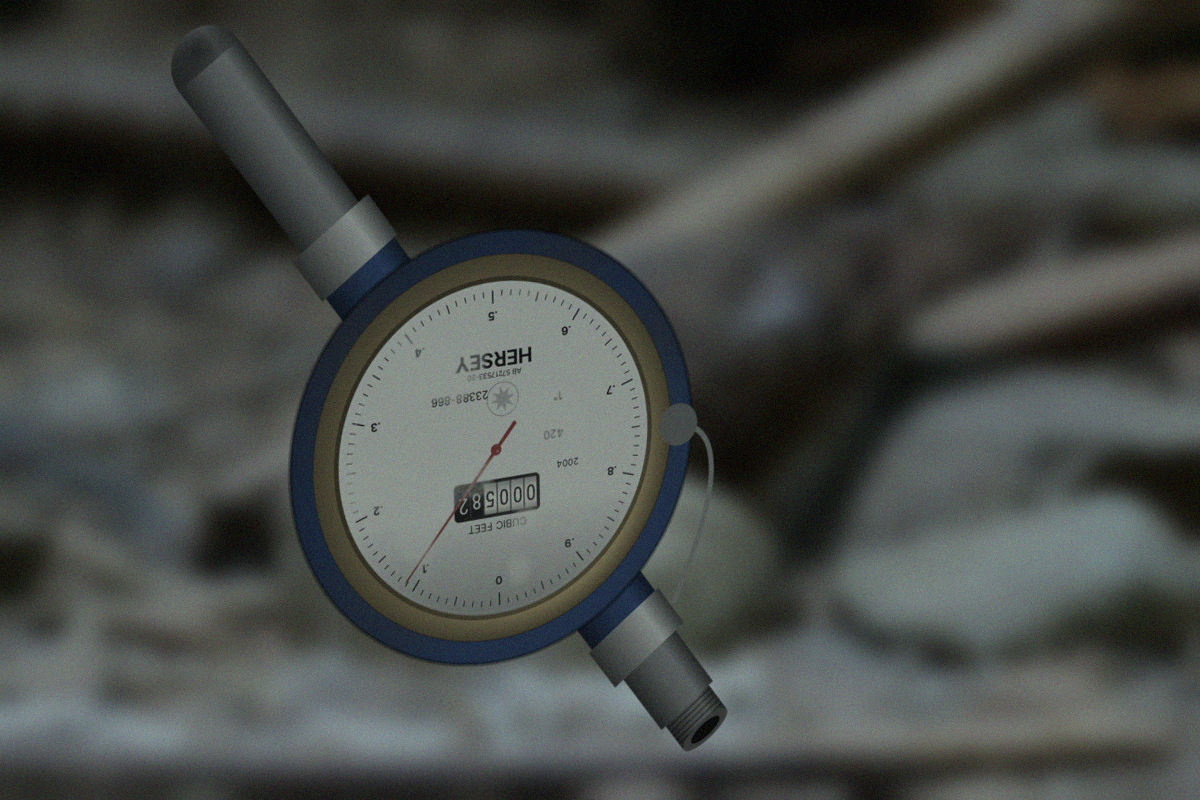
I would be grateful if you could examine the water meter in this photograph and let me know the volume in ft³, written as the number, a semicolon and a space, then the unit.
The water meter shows 582.11; ft³
